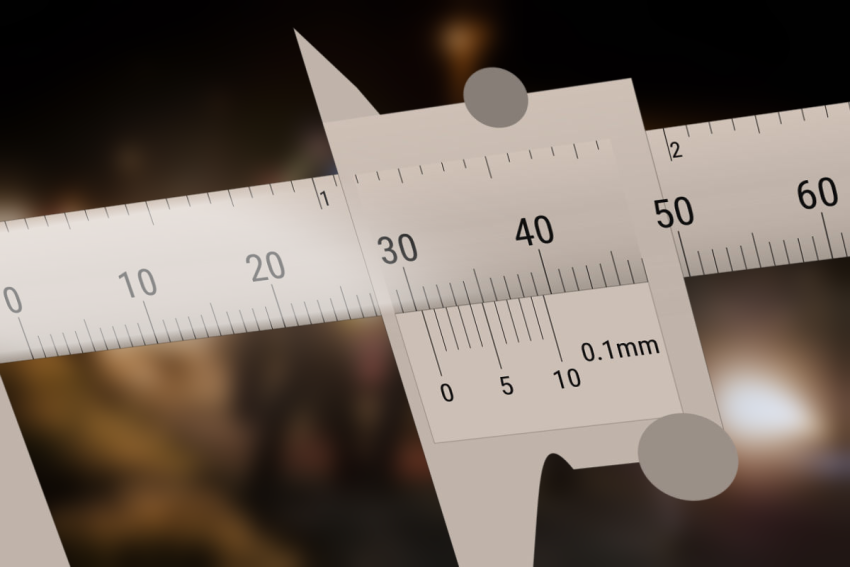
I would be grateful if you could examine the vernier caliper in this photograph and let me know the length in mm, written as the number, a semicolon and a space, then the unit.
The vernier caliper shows 30.4; mm
